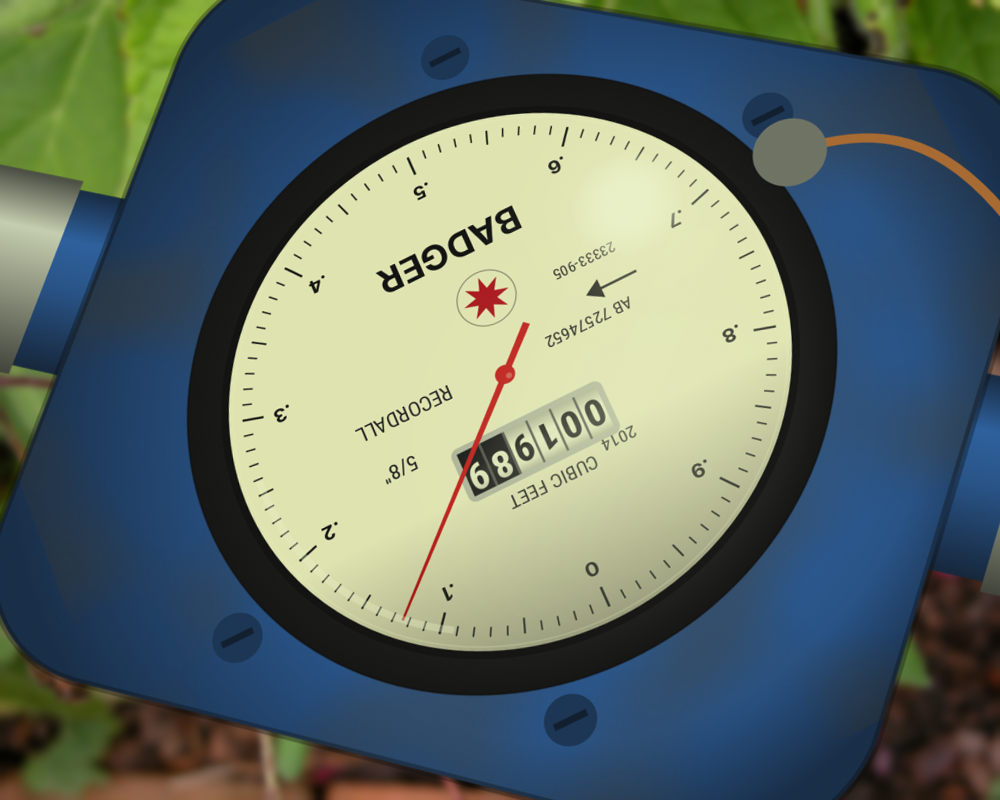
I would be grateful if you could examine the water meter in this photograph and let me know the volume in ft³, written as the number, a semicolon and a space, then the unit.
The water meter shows 1989.12; ft³
